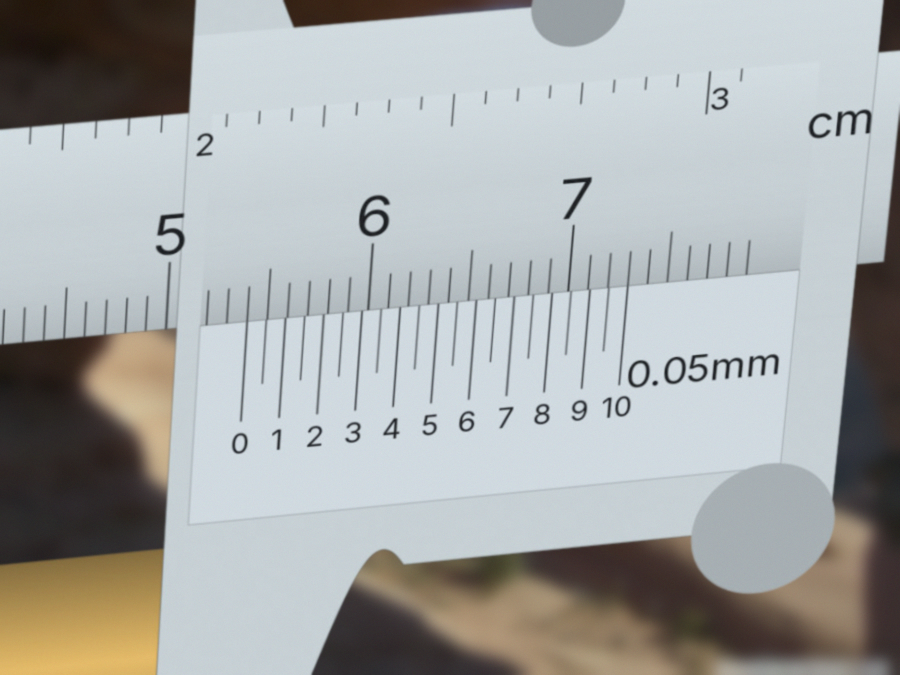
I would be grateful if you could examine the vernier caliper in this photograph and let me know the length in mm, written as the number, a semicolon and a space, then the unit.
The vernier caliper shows 54.0; mm
